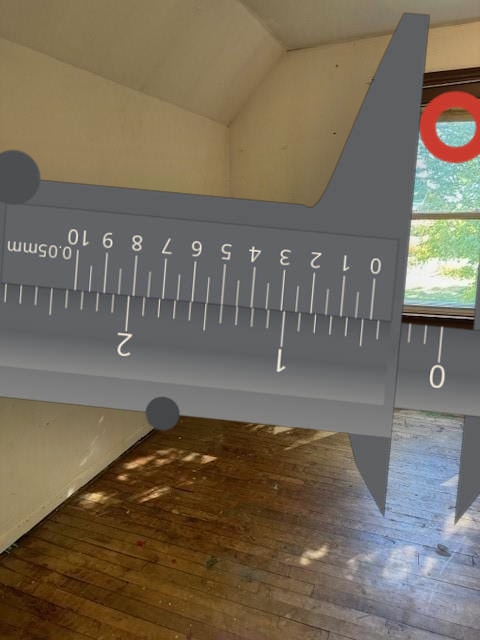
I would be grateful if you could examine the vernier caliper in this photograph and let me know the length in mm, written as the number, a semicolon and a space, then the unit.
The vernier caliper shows 4.5; mm
